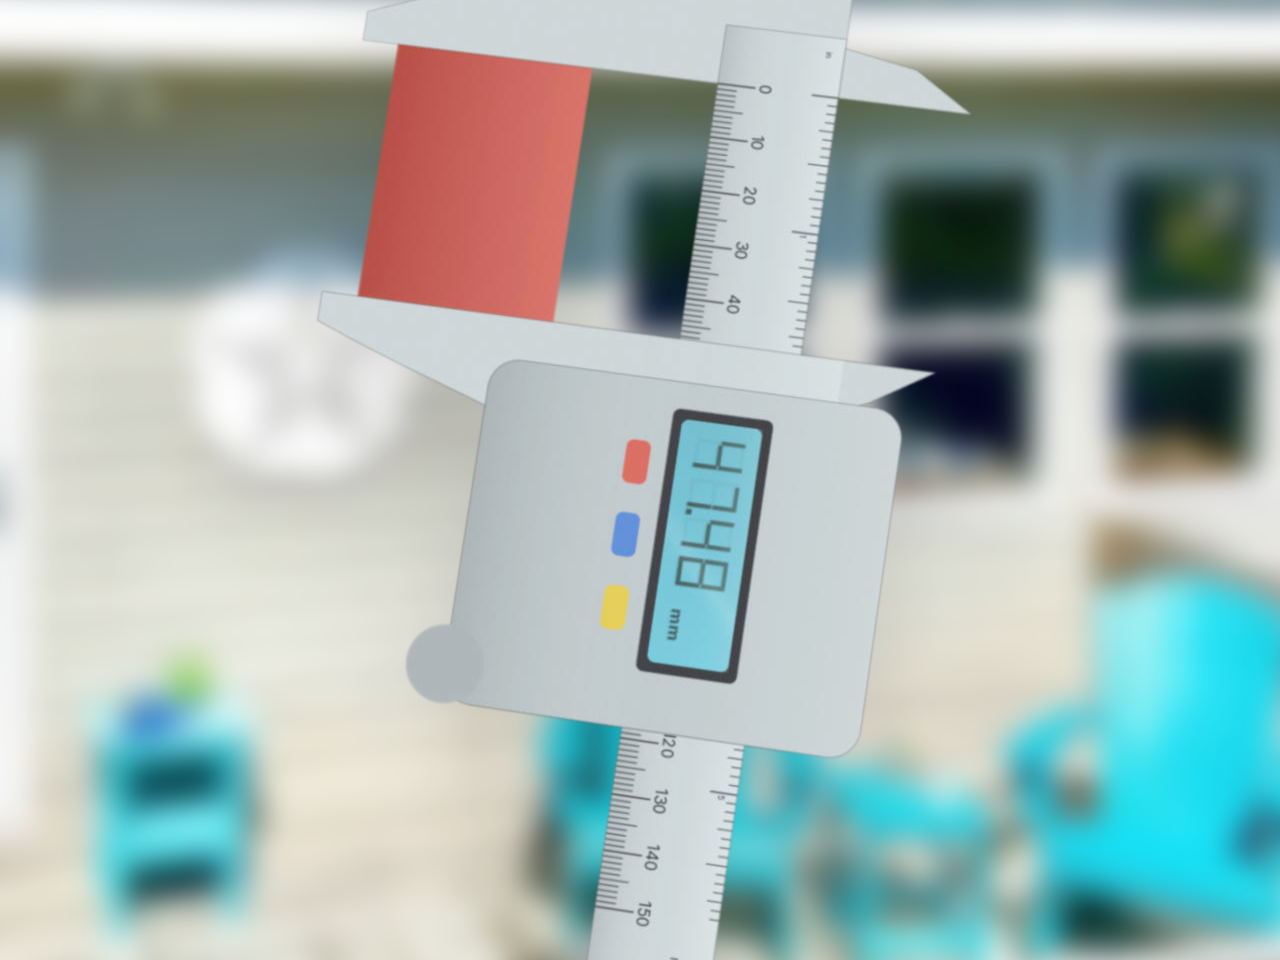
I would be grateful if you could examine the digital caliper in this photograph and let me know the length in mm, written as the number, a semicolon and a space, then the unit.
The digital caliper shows 47.48; mm
